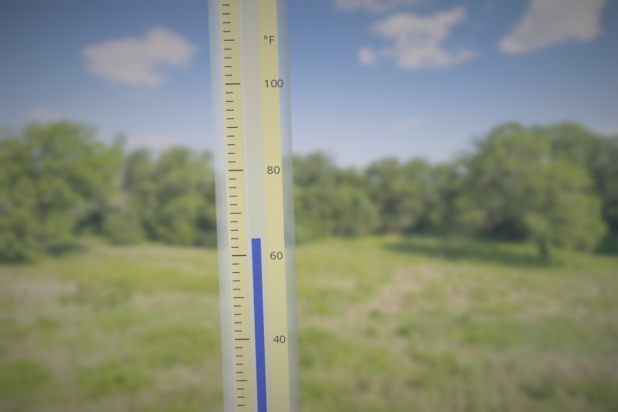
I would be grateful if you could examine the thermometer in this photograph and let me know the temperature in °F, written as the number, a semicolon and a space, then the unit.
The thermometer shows 64; °F
